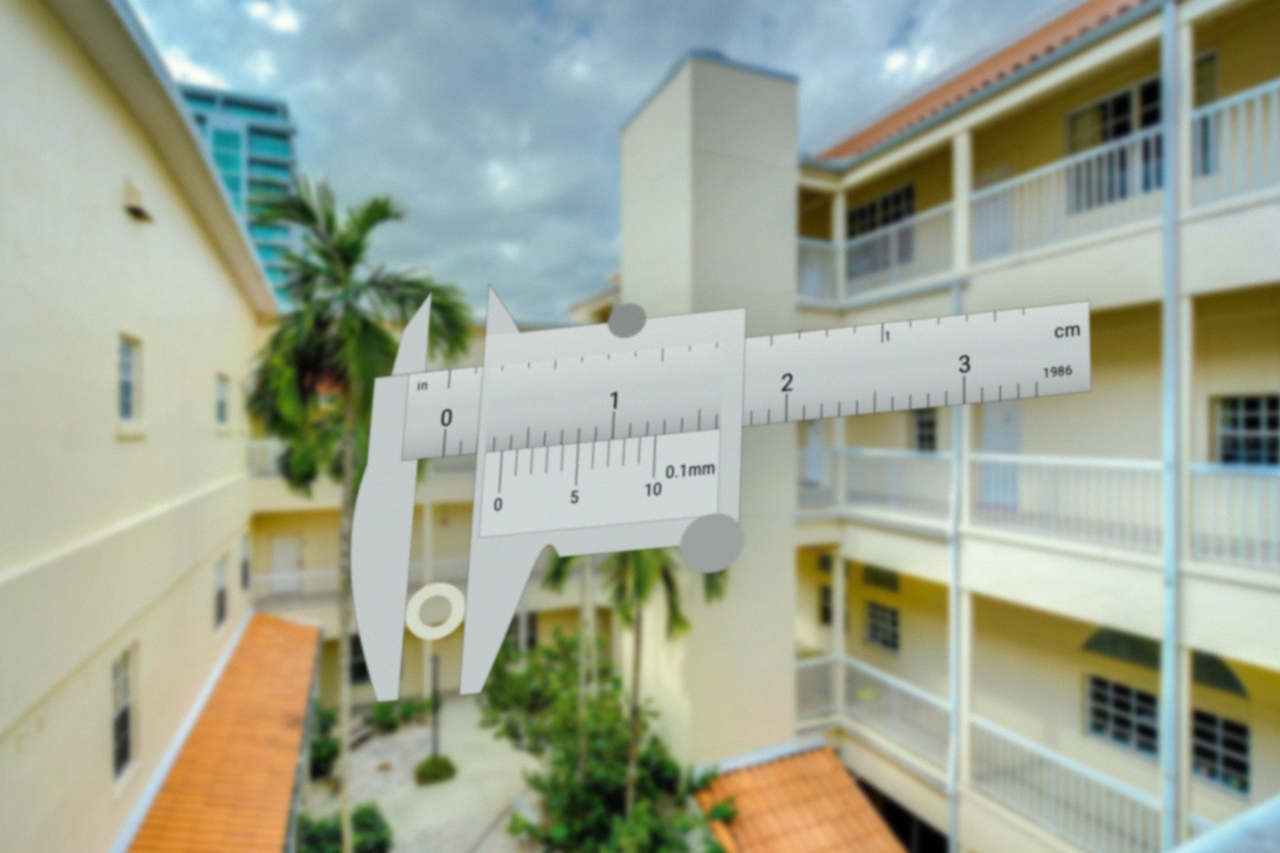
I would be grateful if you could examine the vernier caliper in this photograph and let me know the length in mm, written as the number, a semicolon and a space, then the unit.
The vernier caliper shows 3.5; mm
